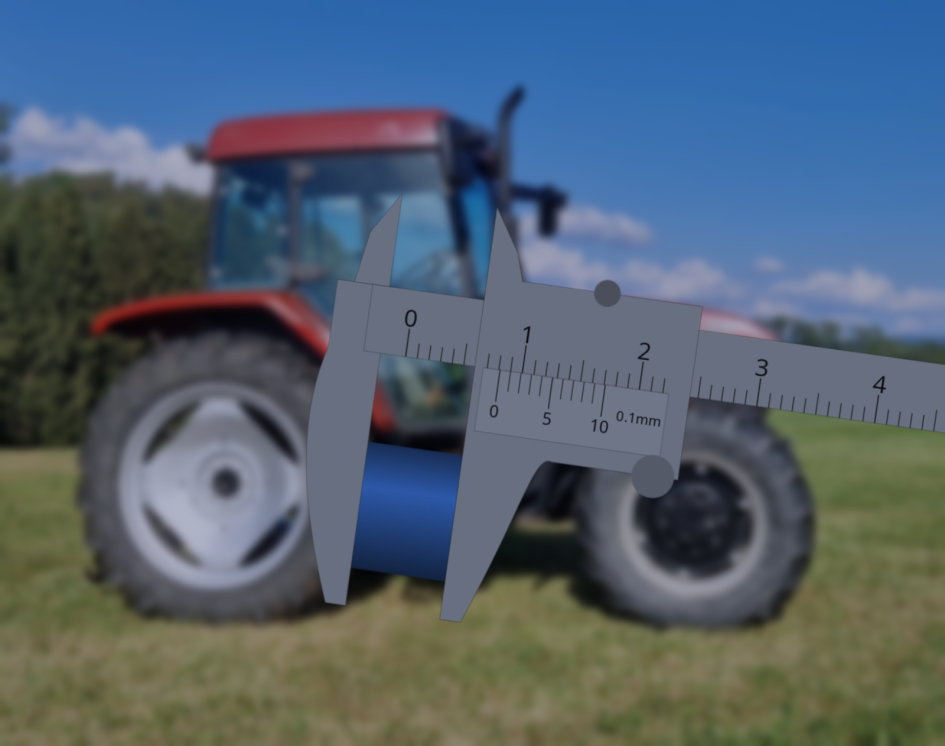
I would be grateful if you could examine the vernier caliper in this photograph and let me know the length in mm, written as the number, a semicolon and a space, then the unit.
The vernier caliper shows 8.1; mm
